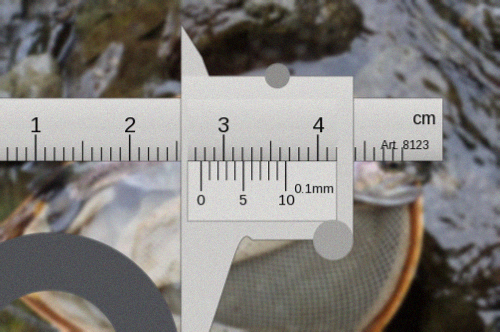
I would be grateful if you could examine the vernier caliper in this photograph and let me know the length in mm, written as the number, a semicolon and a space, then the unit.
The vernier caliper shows 27.6; mm
